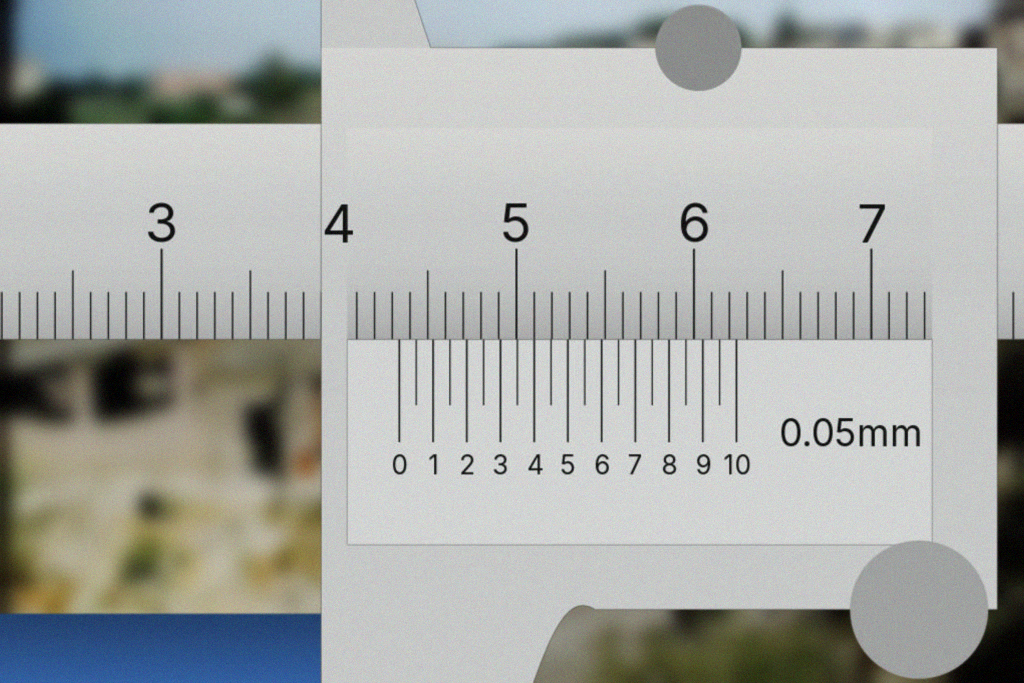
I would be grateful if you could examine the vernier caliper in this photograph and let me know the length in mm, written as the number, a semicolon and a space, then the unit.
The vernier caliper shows 43.4; mm
